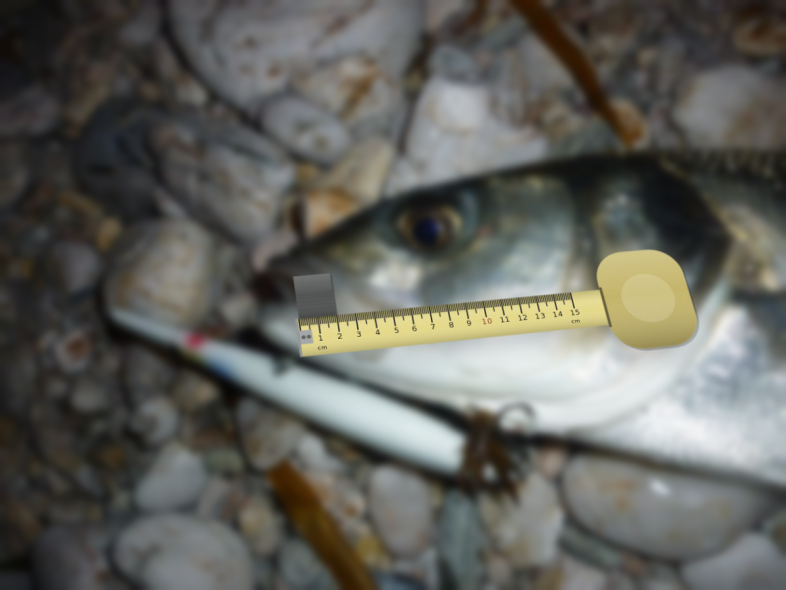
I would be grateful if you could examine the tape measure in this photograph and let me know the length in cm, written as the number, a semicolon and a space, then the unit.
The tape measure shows 2; cm
